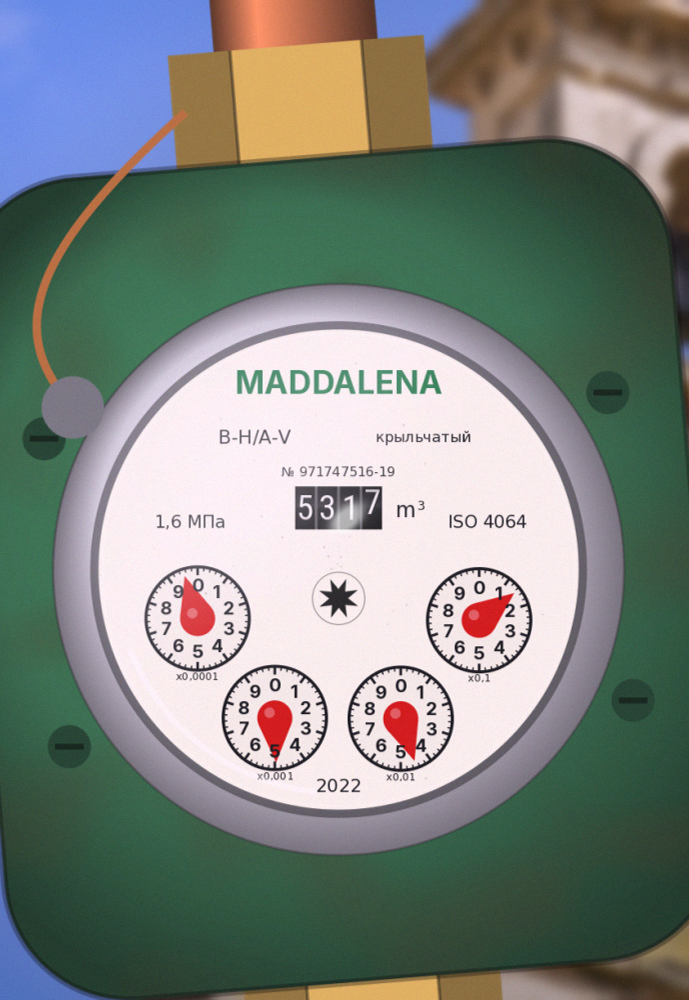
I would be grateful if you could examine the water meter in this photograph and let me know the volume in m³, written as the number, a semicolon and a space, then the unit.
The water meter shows 5317.1449; m³
